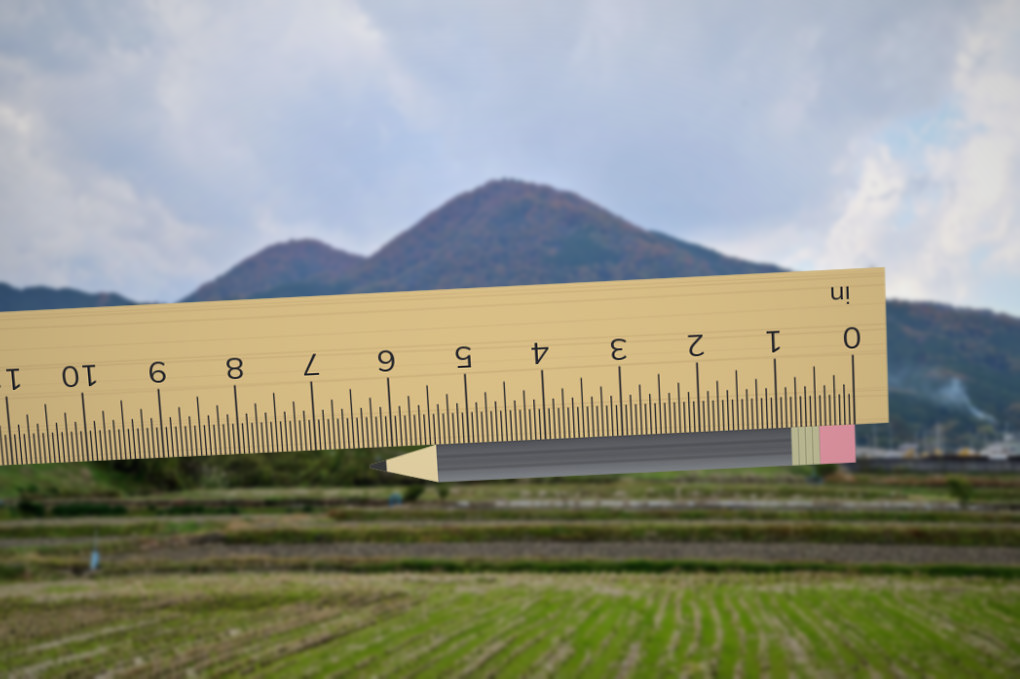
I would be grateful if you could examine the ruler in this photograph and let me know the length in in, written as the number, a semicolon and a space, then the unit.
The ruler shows 6.3125; in
